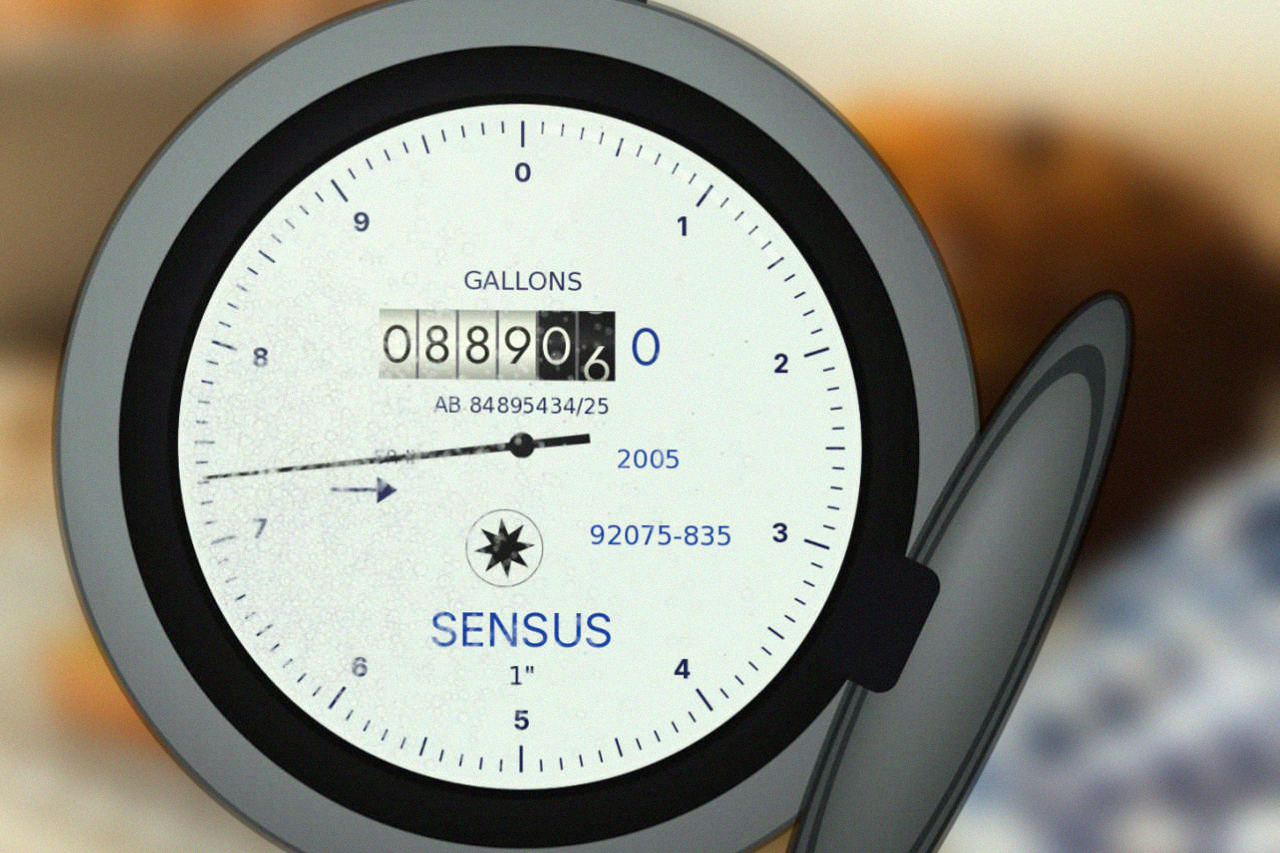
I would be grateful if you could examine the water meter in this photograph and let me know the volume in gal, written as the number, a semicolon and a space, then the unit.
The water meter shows 889057.3; gal
